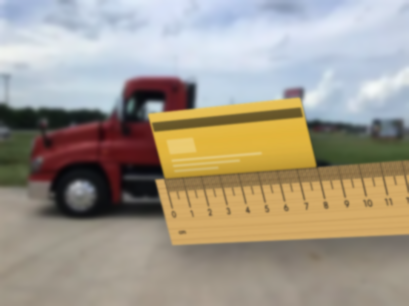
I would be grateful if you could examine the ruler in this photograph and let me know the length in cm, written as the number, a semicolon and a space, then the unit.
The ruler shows 8; cm
